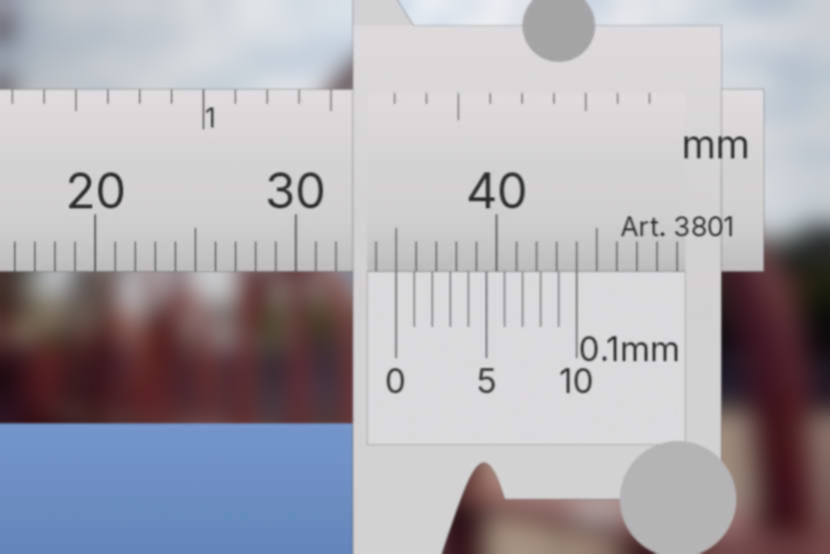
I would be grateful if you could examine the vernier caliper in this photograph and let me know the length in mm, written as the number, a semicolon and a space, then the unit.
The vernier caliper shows 35.0; mm
